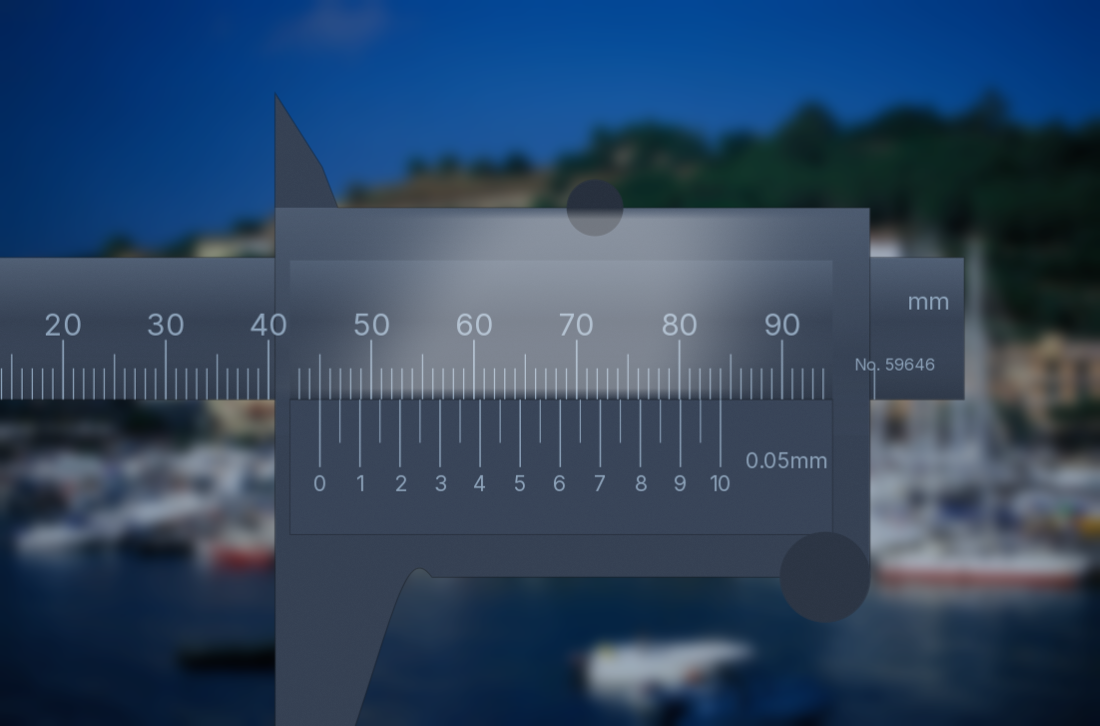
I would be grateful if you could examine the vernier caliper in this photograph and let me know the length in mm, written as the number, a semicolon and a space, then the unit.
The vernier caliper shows 45.0; mm
